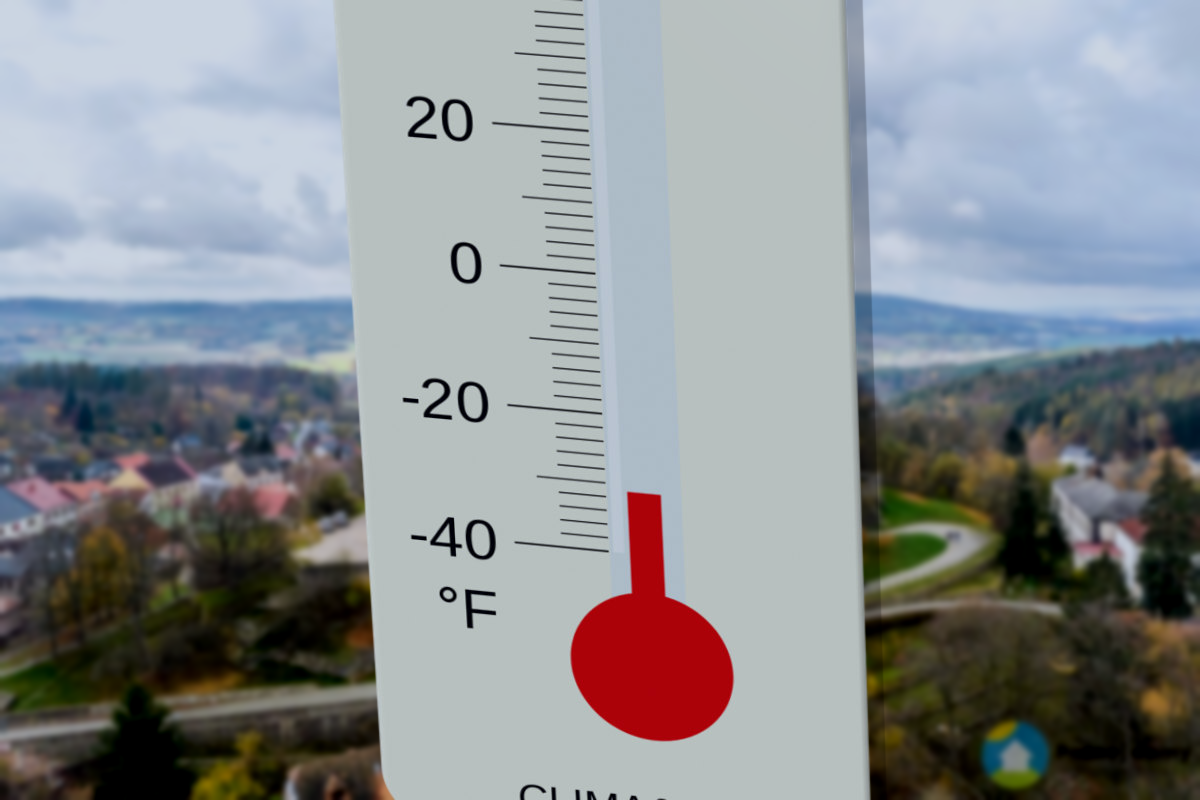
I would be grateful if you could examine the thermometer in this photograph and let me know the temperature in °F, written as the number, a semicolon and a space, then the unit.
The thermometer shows -31; °F
